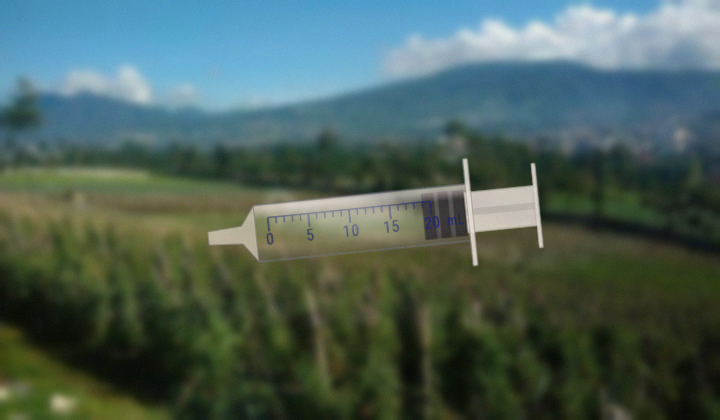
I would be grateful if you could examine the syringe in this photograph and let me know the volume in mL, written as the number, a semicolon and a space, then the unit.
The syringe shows 19; mL
